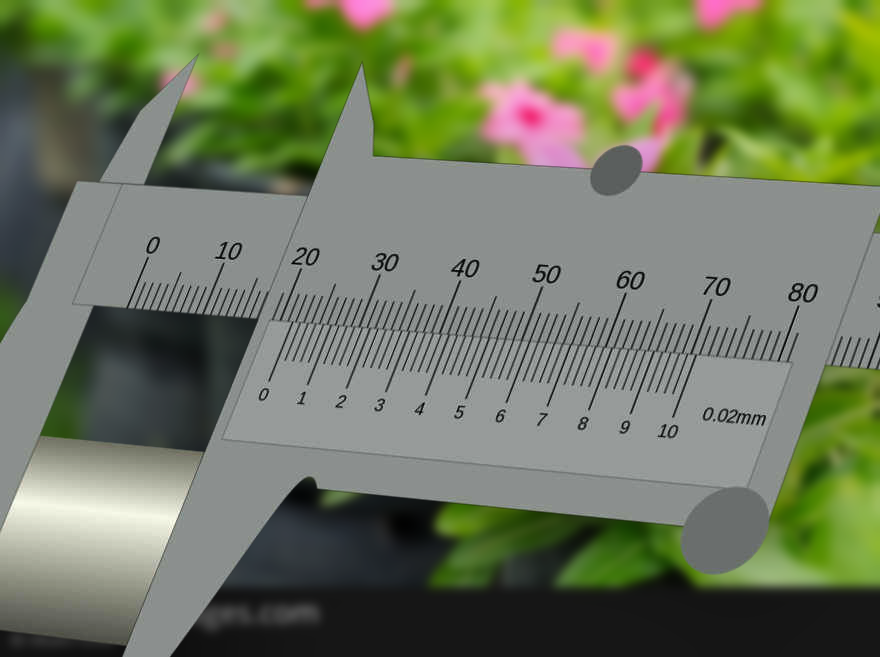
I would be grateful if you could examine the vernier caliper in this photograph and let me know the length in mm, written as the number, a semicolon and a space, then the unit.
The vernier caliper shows 21.6; mm
